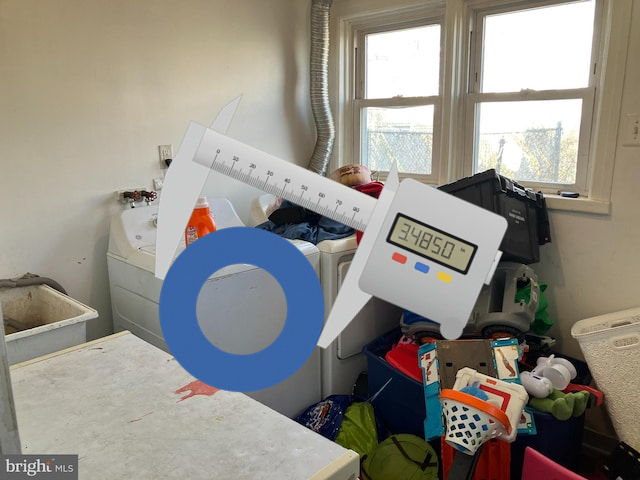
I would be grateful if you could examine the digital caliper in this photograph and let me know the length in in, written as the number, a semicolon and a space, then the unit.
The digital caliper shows 3.4850; in
